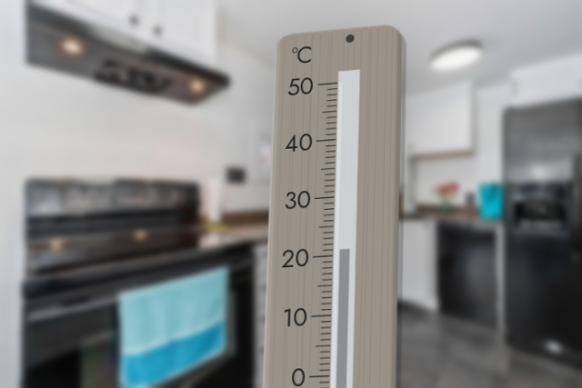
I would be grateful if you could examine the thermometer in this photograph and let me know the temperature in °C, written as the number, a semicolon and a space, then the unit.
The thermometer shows 21; °C
